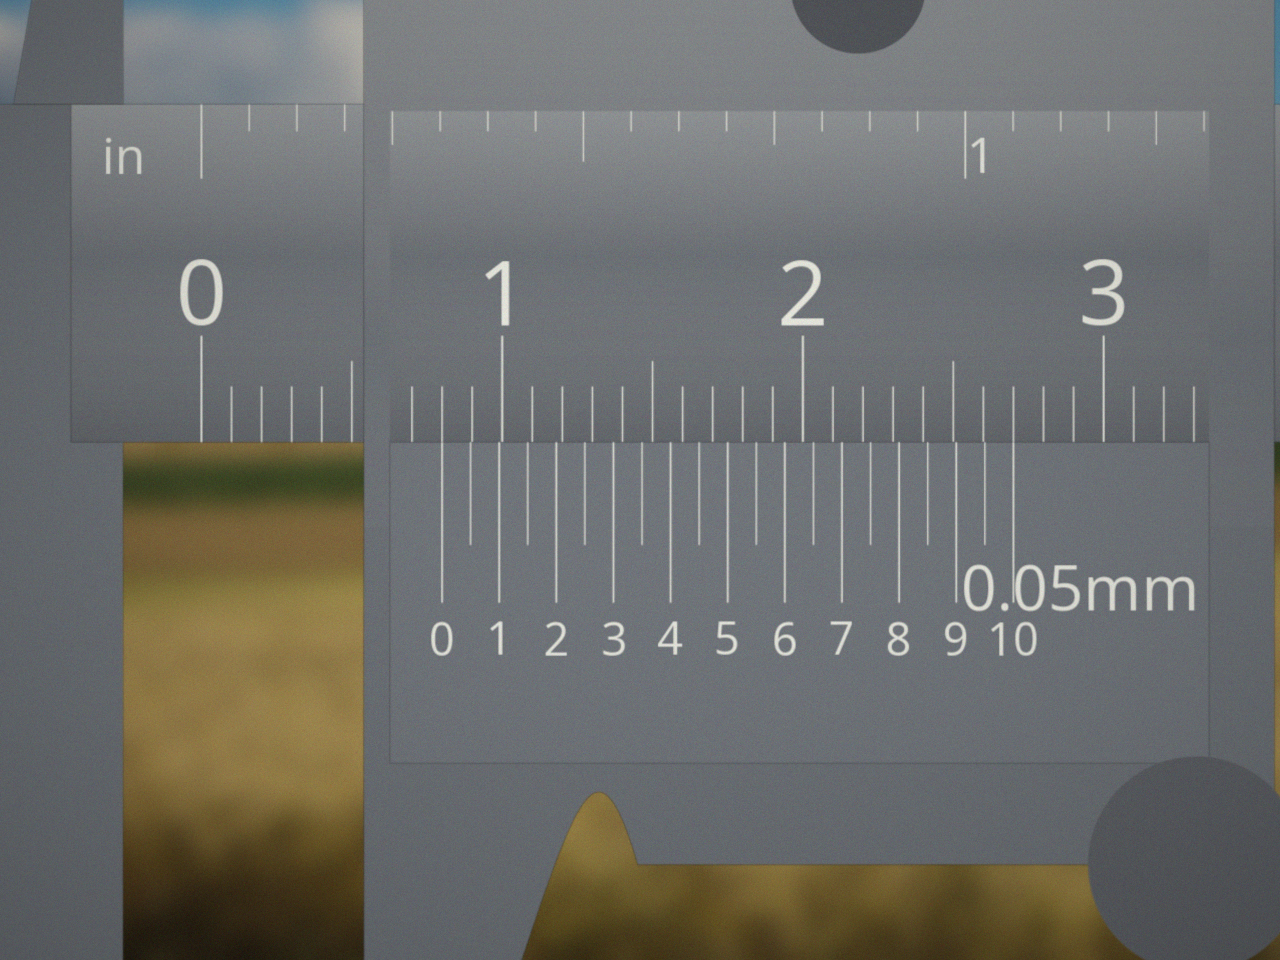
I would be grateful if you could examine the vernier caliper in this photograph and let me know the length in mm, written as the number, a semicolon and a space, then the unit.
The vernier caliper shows 8.00; mm
